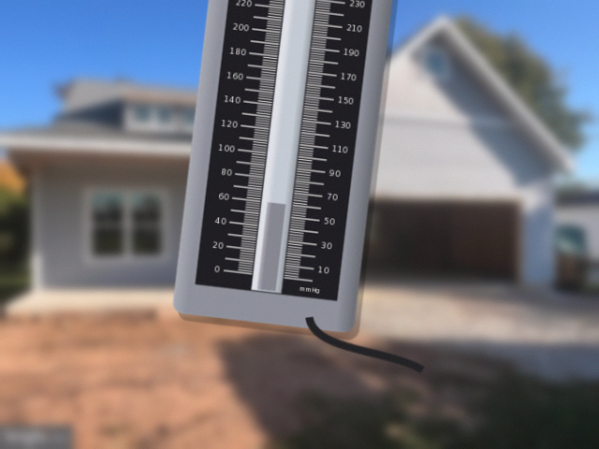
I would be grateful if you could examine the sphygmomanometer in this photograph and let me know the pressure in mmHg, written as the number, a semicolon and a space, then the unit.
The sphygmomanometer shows 60; mmHg
